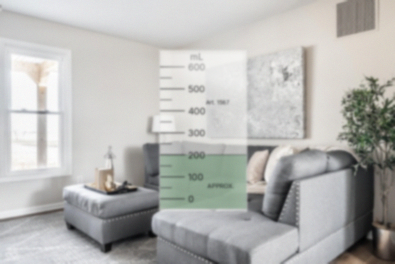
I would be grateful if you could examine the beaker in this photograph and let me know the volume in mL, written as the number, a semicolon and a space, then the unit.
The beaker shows 200; mL
